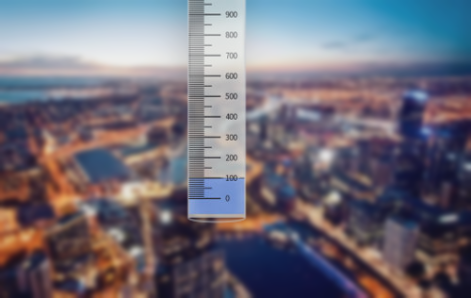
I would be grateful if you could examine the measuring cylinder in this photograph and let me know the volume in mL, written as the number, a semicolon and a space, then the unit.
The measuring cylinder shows 100; mL
